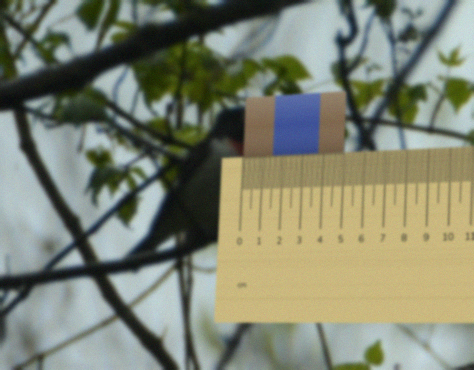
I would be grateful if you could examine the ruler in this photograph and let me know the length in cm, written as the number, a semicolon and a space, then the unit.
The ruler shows 5; cm
